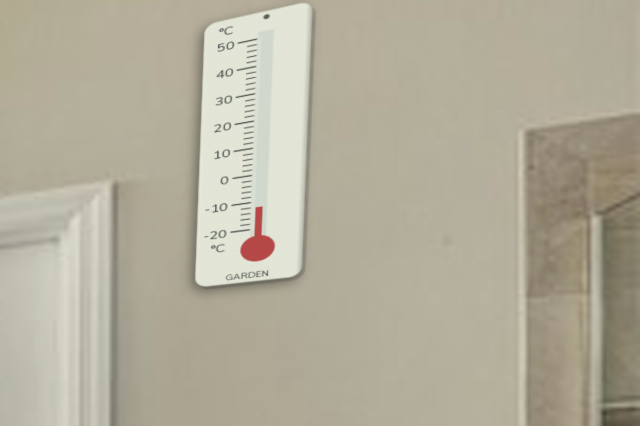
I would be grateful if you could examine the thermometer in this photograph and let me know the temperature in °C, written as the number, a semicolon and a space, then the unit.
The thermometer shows -12; °C
